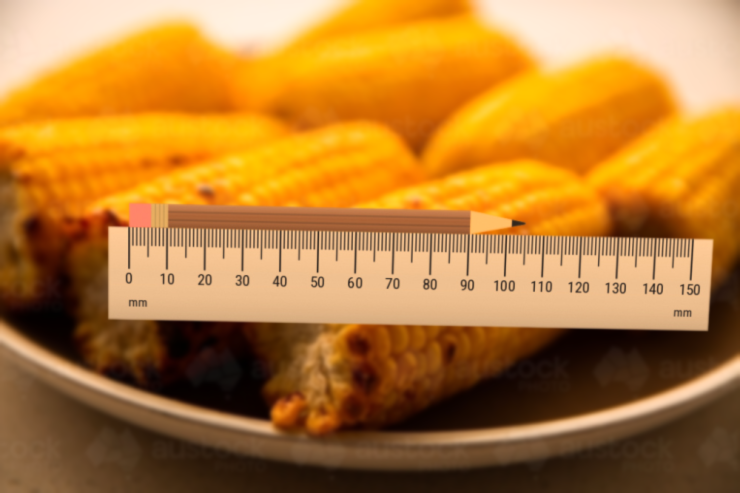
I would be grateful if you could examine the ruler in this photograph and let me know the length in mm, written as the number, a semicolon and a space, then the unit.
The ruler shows 105; mm
